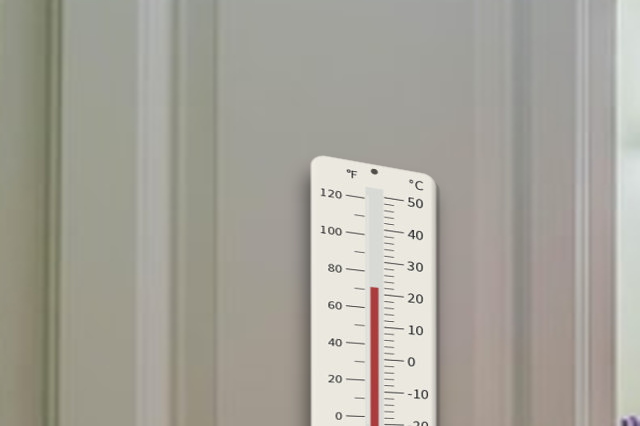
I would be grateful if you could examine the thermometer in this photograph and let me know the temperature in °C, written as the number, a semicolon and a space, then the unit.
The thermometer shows 22; °C
